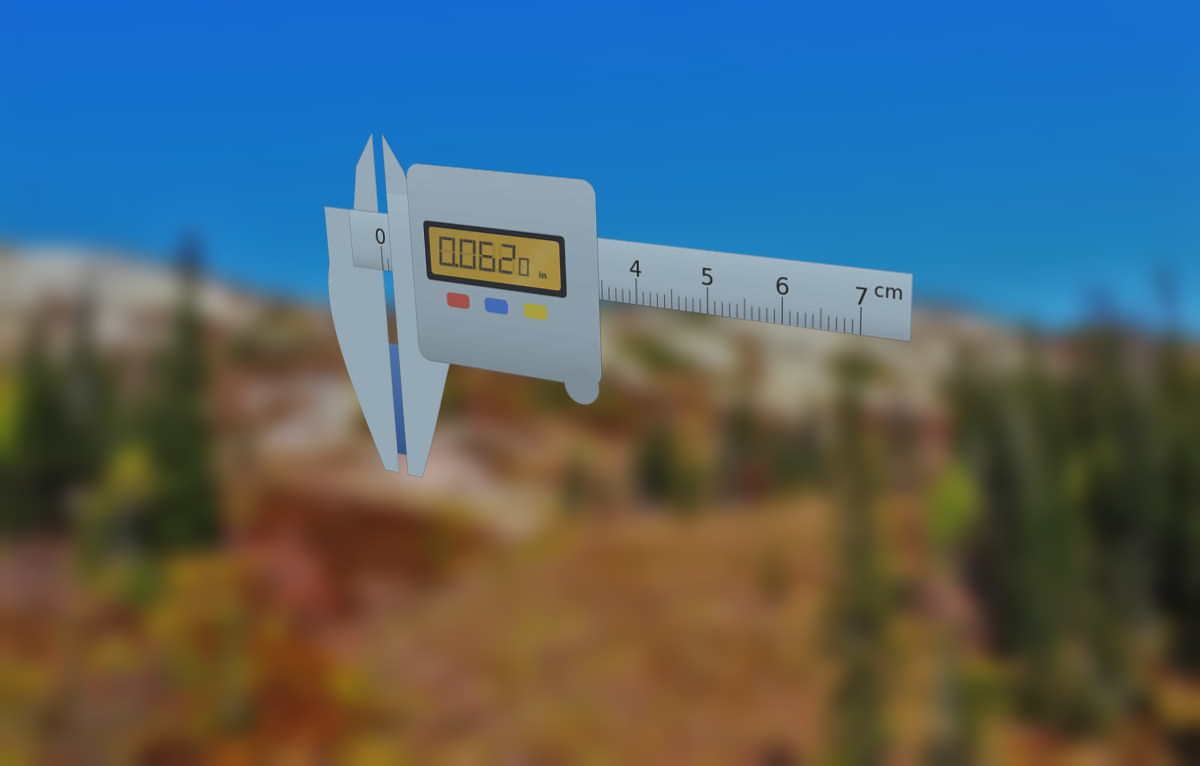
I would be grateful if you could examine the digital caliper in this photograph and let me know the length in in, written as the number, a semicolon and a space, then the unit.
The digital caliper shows 0.0620; in
